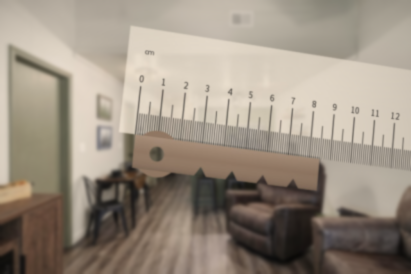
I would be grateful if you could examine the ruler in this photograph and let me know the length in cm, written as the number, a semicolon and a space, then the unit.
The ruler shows 8.5; cm
